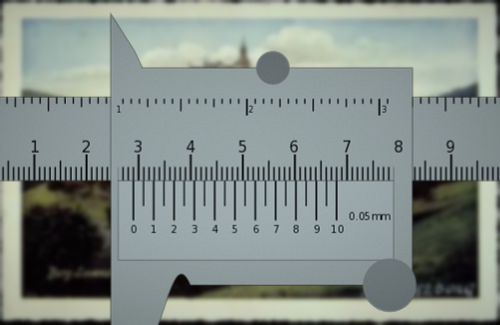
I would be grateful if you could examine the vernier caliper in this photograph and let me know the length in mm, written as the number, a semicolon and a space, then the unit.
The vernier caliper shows 29.0; mm
